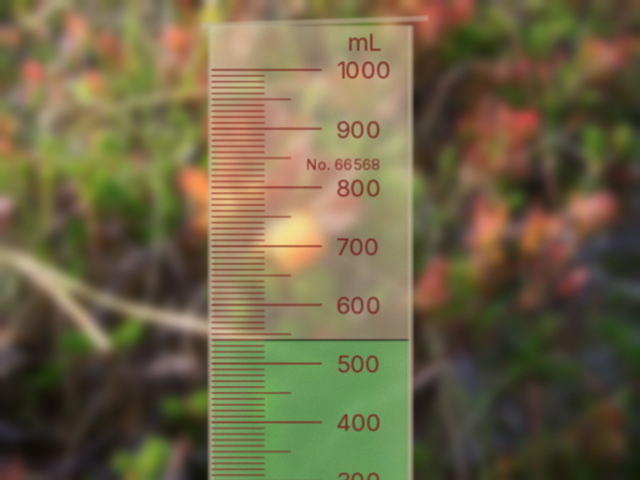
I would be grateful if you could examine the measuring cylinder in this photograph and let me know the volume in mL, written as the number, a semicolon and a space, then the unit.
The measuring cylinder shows 540; mL
